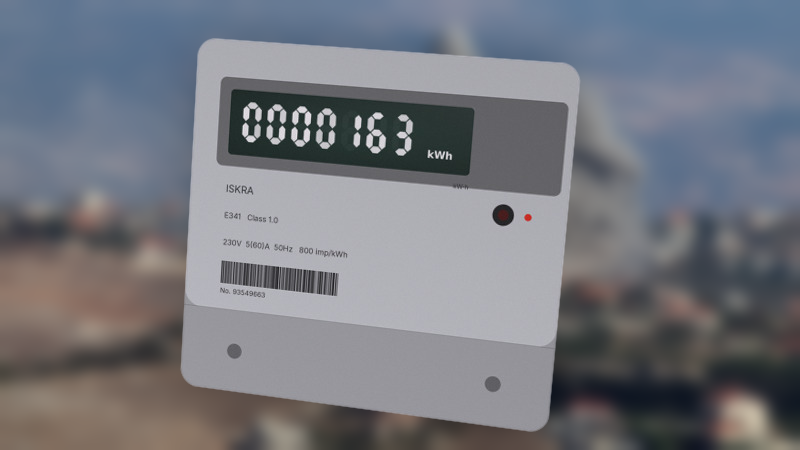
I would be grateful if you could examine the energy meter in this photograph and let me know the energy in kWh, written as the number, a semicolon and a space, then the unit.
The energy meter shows 163; kWh
